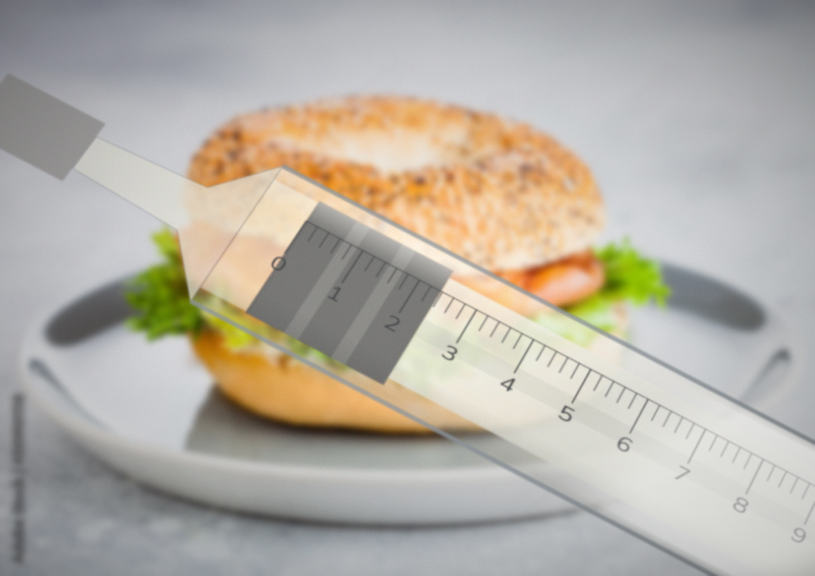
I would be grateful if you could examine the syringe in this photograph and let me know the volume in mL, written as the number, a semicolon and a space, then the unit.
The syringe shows 0; mL
